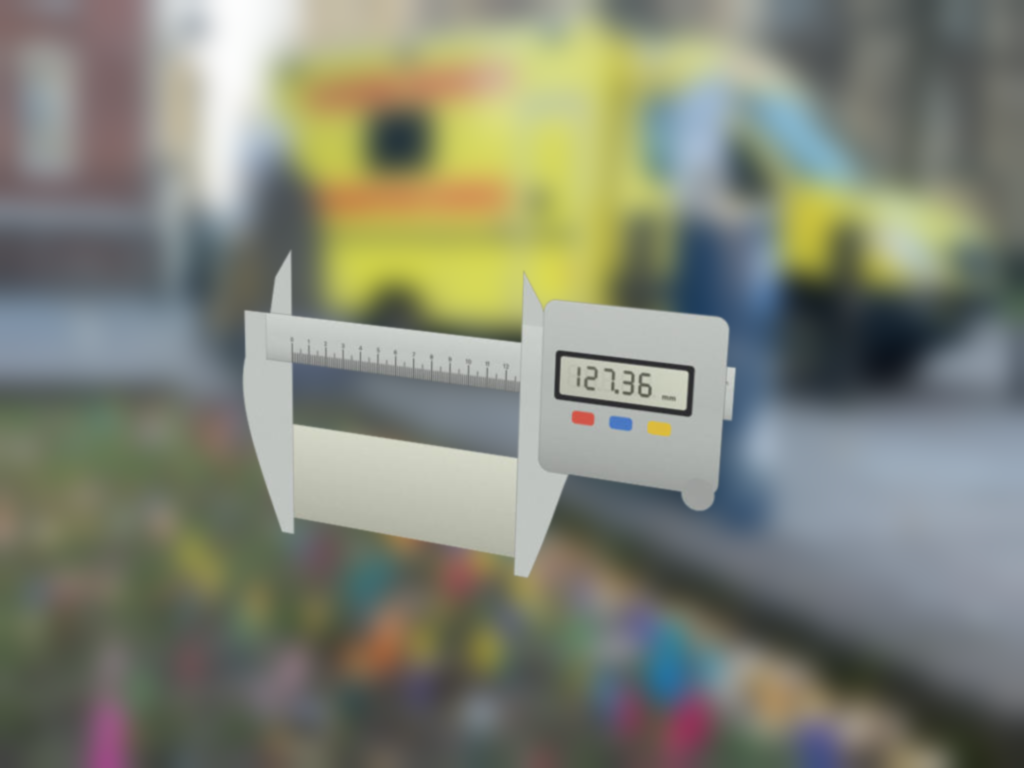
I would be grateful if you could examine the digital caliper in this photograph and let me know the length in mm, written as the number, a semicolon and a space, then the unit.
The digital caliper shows 127.36; mm
